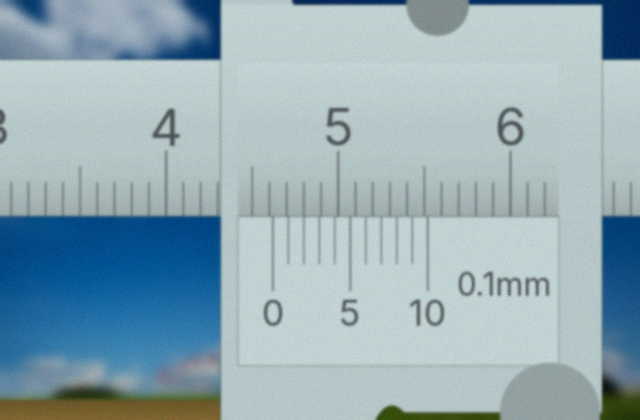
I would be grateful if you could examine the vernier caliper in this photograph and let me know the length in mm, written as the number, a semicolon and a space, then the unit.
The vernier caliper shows 46.2; mm
